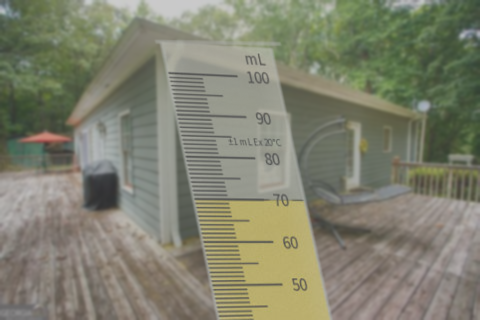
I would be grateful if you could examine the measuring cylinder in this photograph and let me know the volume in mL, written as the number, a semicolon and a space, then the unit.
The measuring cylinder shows 70; mL
